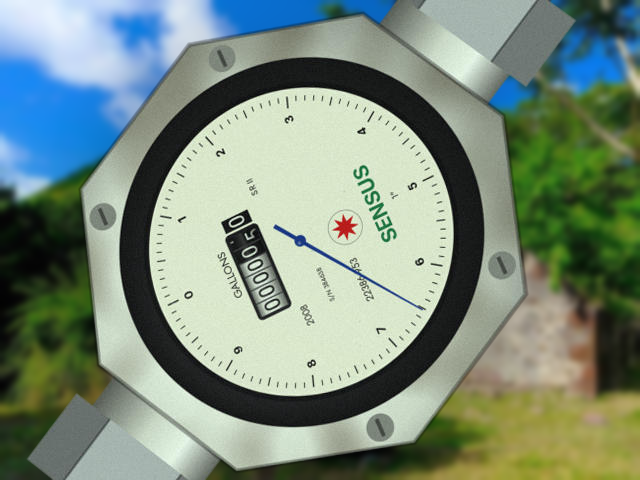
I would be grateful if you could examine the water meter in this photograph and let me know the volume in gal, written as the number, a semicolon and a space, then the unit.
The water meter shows 46.5; gal
